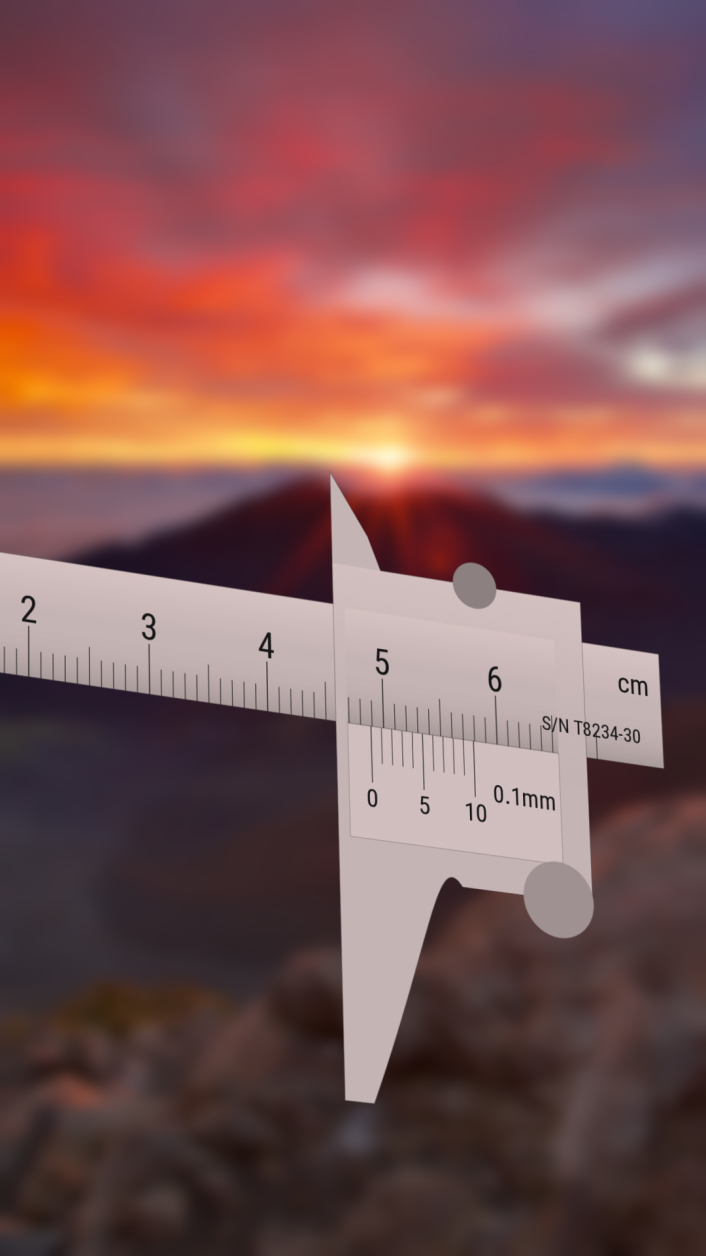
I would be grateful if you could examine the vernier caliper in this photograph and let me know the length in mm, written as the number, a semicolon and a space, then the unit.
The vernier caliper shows 48.9; mm
